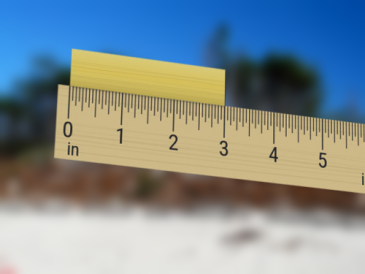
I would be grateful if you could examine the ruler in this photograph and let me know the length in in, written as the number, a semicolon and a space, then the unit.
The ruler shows 3; in
